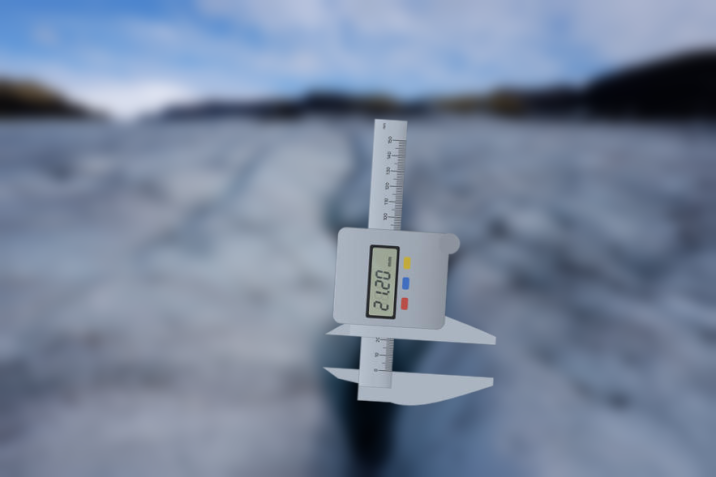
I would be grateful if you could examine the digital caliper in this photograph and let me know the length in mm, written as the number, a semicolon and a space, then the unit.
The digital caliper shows 21.20; mm
